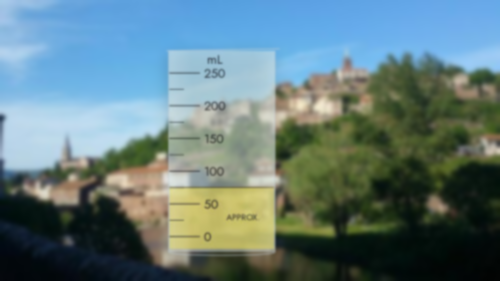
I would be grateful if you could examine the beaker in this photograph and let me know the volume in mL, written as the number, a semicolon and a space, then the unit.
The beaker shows 75; mL
